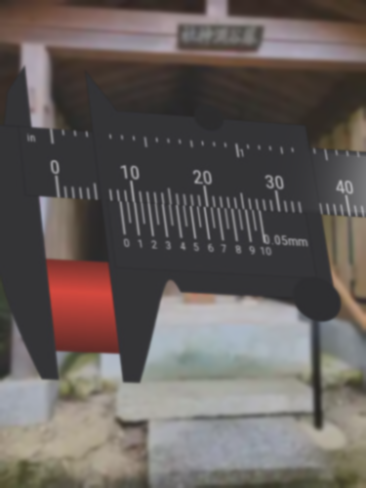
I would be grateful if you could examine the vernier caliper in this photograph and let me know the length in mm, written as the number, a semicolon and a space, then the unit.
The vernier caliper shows 8.2; mm
